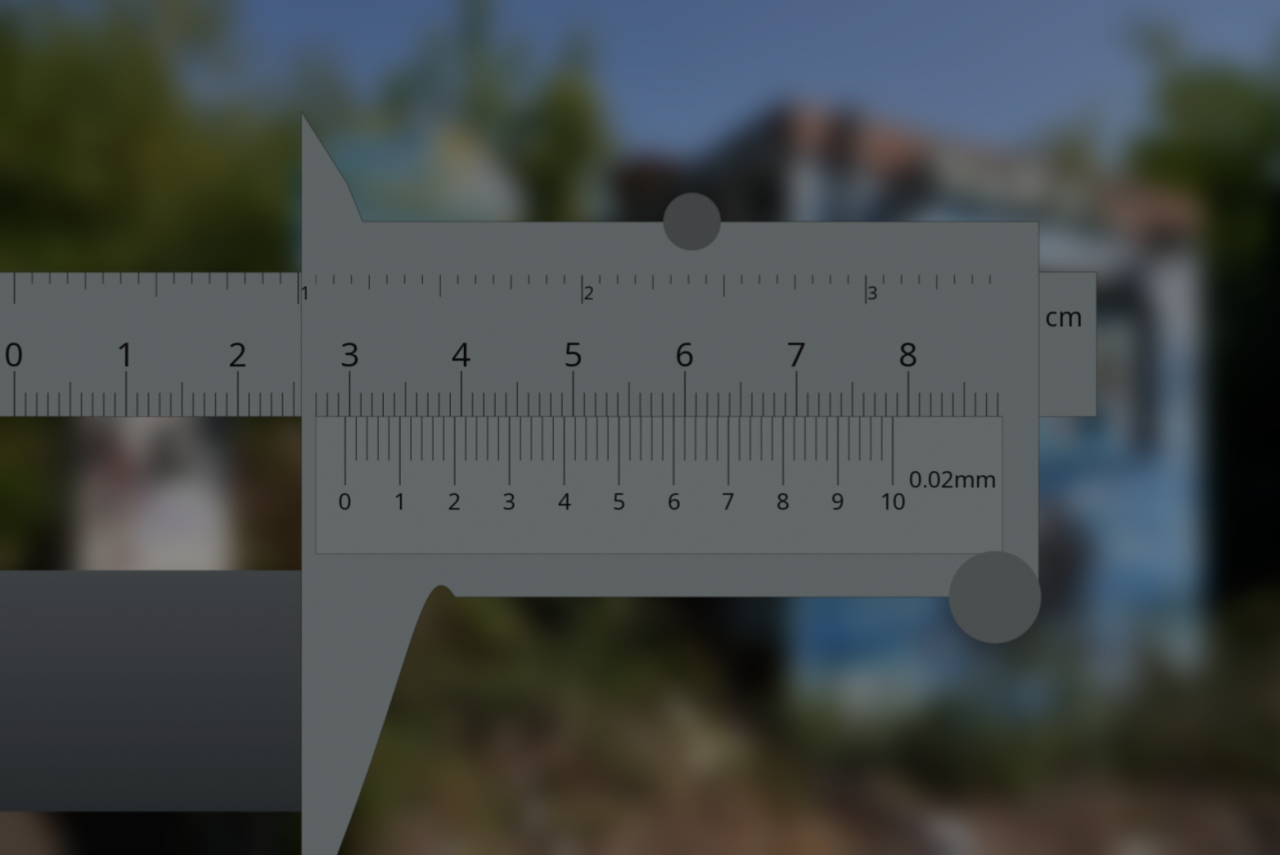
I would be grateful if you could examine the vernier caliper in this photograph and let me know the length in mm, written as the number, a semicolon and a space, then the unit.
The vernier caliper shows 29.6; mm
